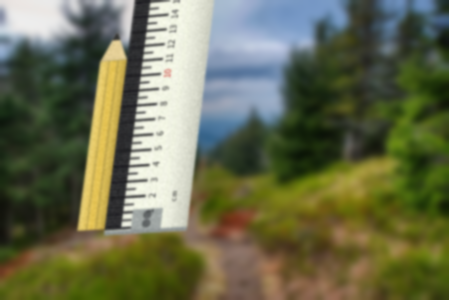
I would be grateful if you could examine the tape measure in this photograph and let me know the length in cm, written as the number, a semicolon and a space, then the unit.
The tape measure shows 13; cm
